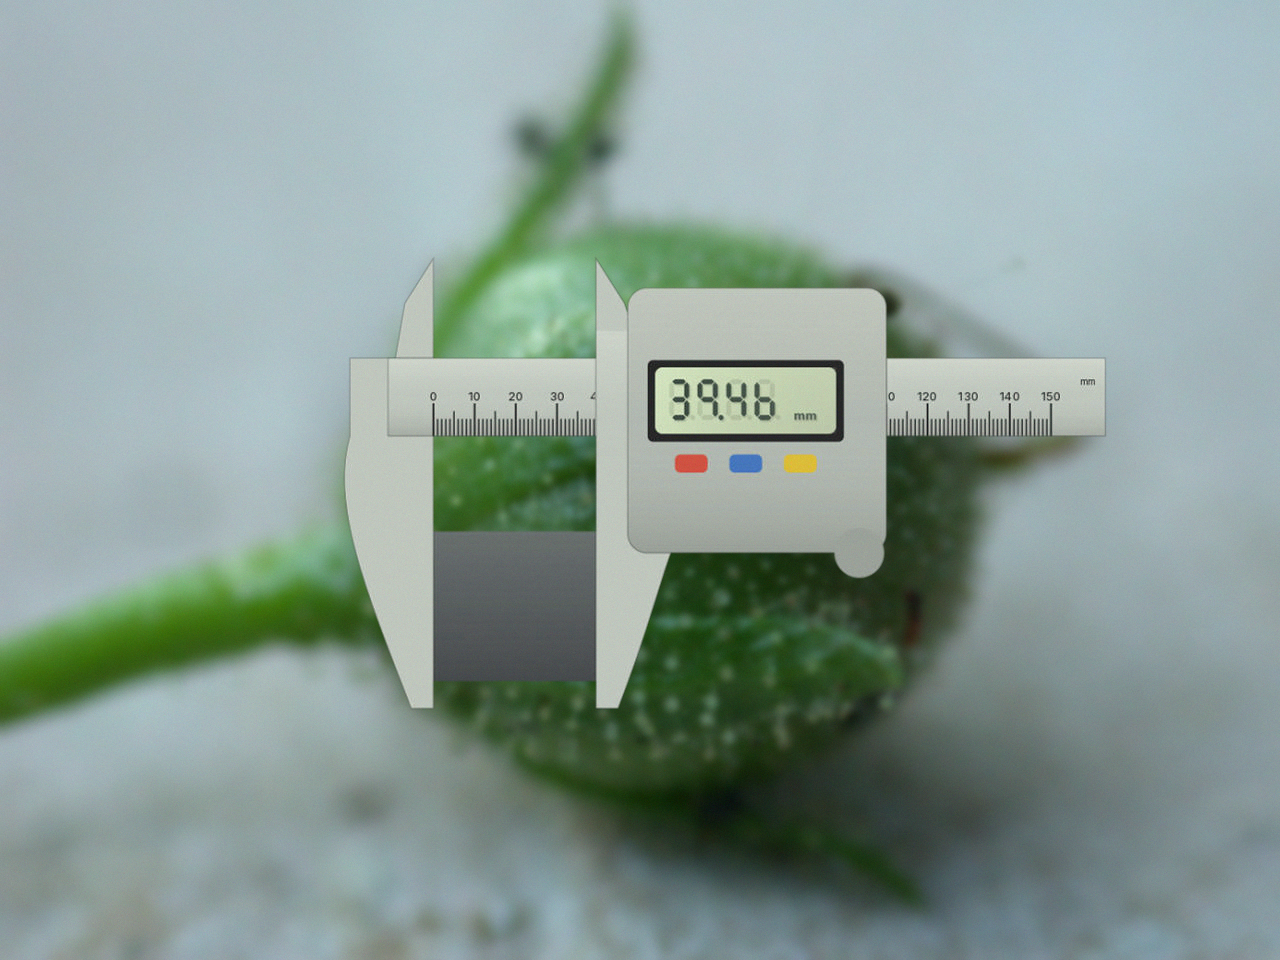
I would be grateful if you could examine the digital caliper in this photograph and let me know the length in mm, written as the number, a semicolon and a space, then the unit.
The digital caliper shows 39.46; mm
